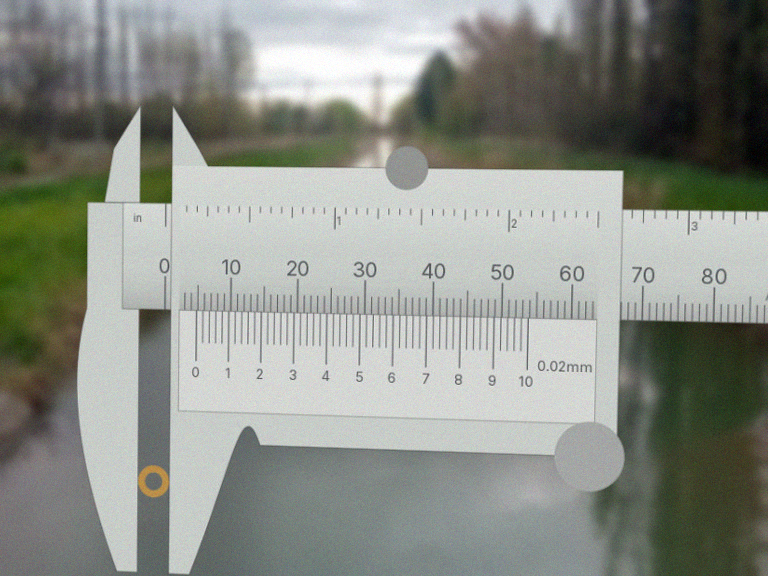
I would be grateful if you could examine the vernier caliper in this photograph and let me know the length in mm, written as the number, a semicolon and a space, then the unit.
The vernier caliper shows 4.8; mm
